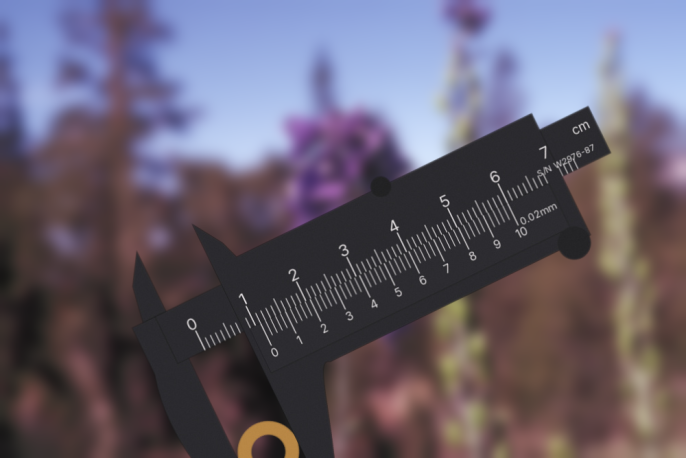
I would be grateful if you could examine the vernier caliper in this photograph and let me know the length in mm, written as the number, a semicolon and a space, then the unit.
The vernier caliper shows 11.0; mm
